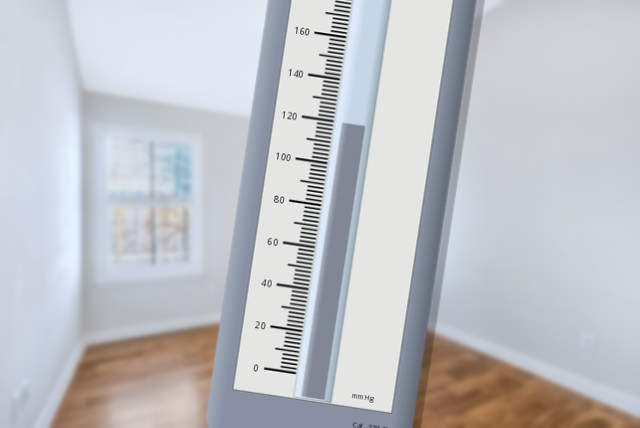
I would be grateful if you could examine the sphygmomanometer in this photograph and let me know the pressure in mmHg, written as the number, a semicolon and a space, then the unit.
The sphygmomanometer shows 120; mmHg
